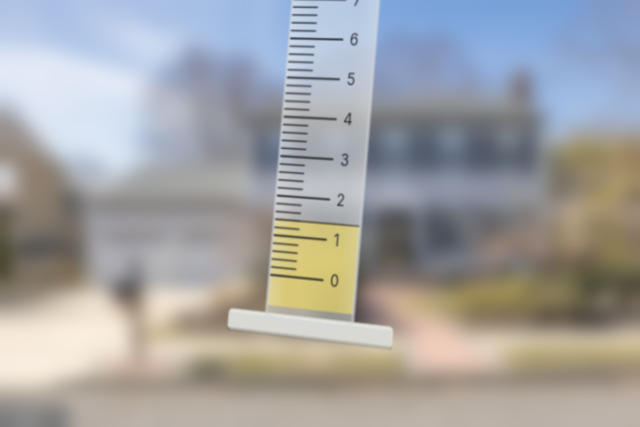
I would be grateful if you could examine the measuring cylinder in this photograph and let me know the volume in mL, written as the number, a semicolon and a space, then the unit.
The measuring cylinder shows 1.4; mL
